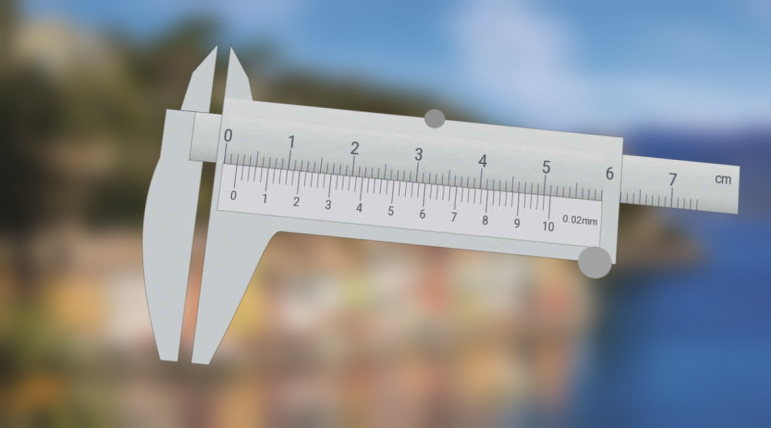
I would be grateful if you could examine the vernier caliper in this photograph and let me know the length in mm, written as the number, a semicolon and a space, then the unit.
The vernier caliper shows 2.0; mm
